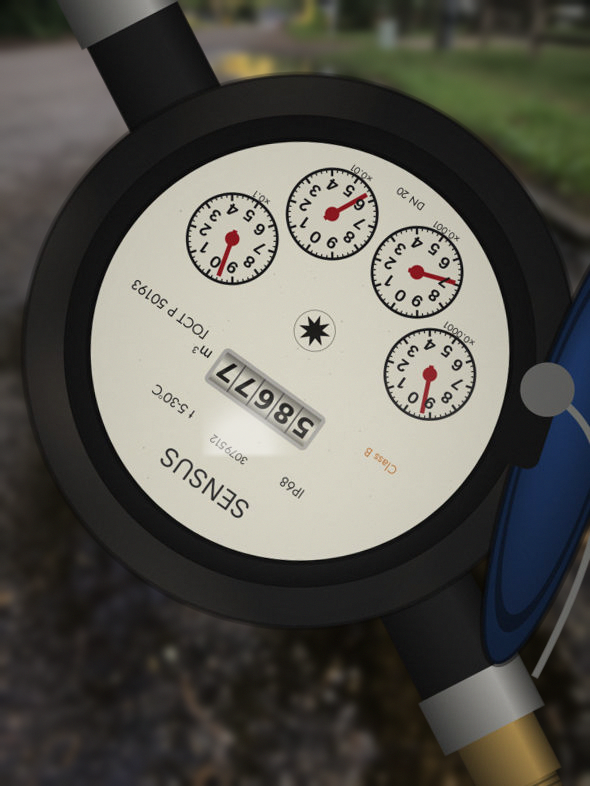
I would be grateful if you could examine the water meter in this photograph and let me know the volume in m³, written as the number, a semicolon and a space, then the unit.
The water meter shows 58676.9569; m³
